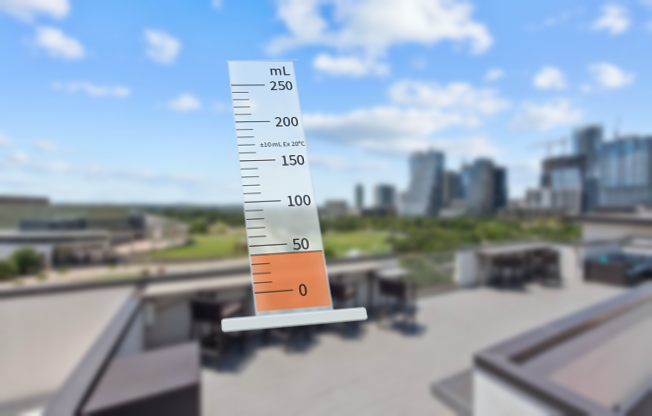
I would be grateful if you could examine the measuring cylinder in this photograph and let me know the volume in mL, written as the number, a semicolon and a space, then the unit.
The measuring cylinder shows 40; mL
